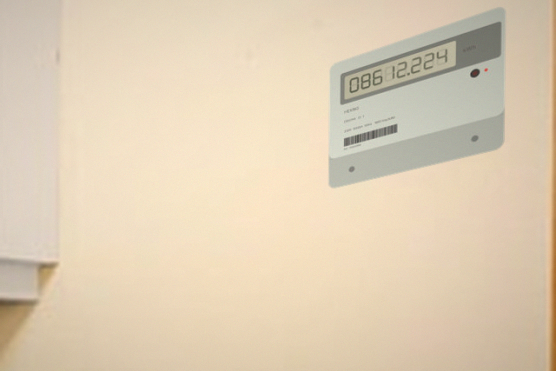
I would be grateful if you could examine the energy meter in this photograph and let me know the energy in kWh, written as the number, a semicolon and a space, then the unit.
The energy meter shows 8612.224; kWh
